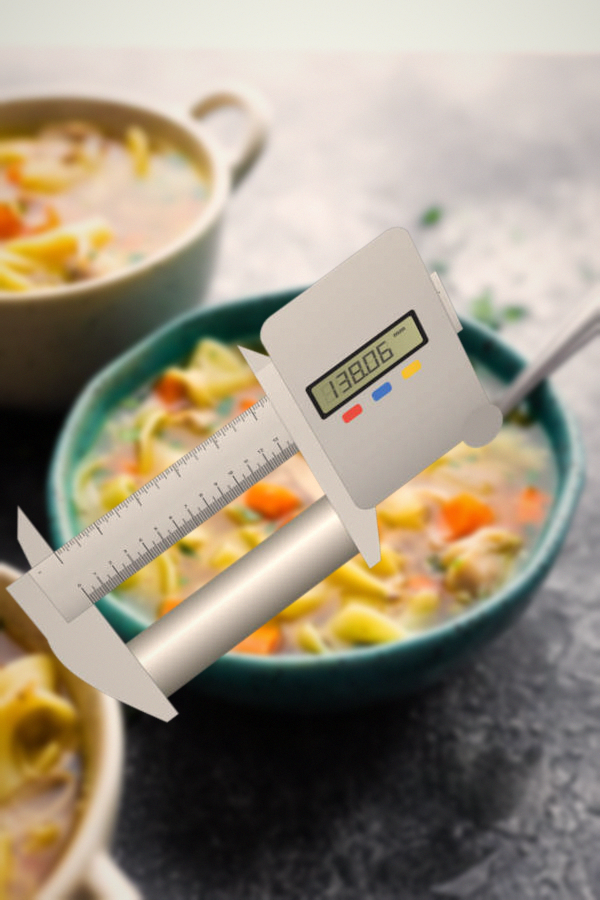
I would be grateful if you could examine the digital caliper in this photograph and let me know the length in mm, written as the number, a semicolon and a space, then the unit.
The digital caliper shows 138.06; mm
